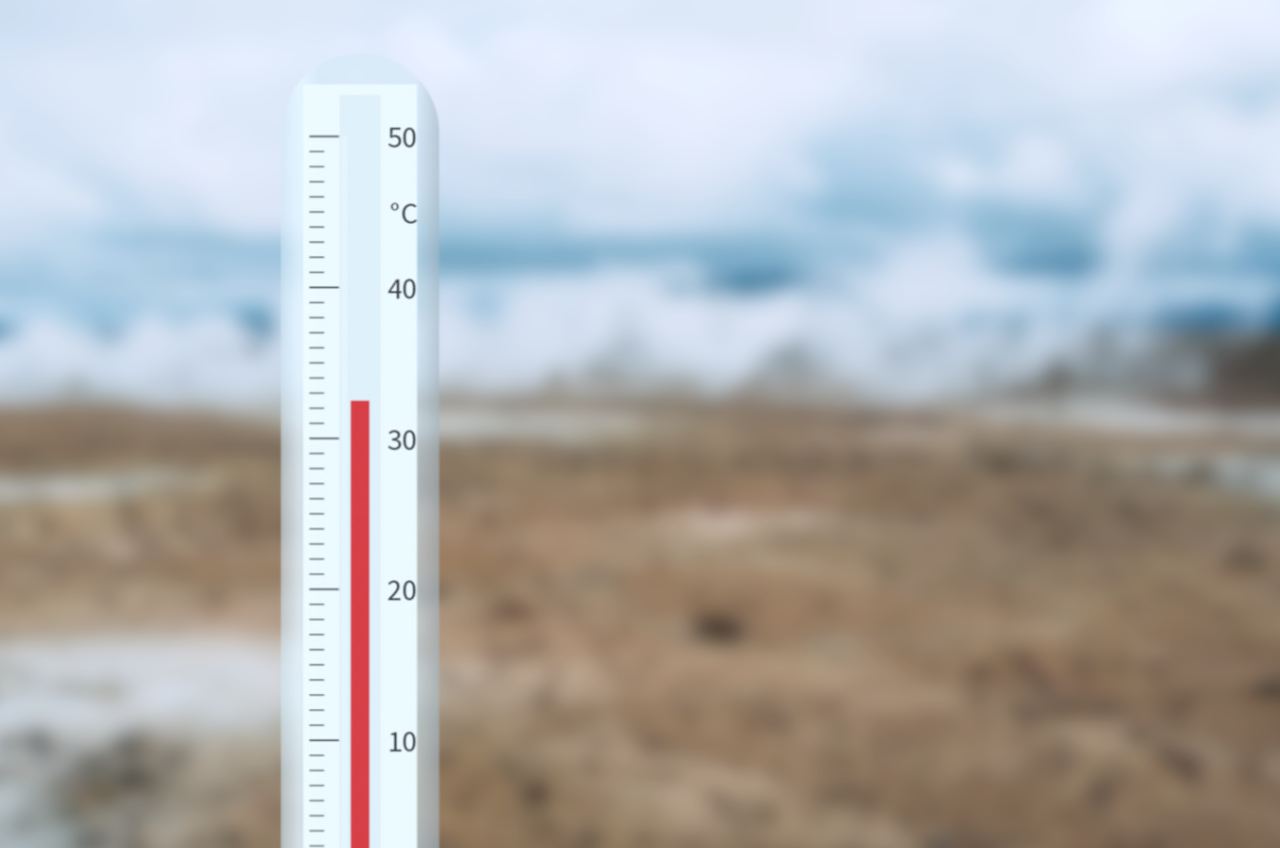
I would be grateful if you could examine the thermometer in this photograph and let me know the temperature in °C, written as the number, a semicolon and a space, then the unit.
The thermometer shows 32.5; °C
